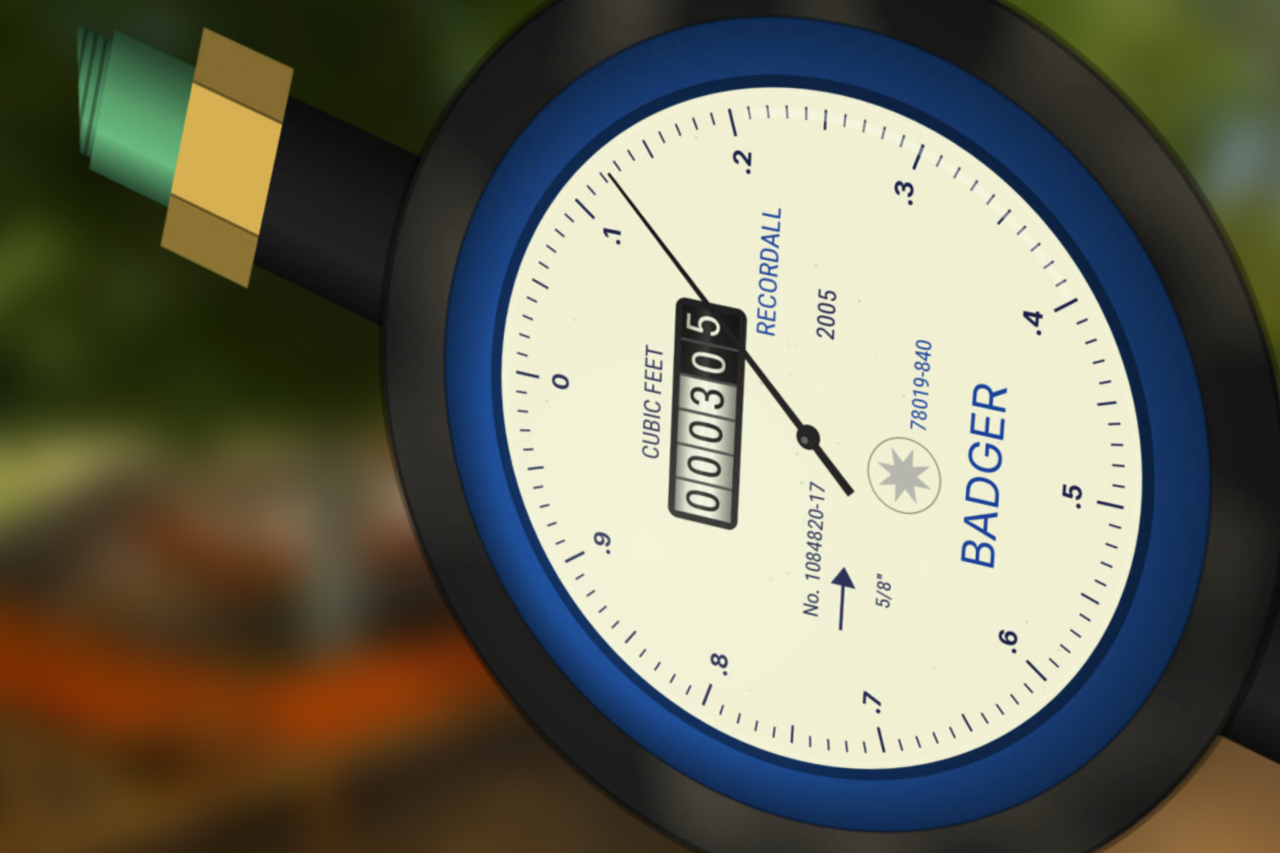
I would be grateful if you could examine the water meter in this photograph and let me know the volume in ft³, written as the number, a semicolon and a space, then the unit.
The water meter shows 305.12; ft³
